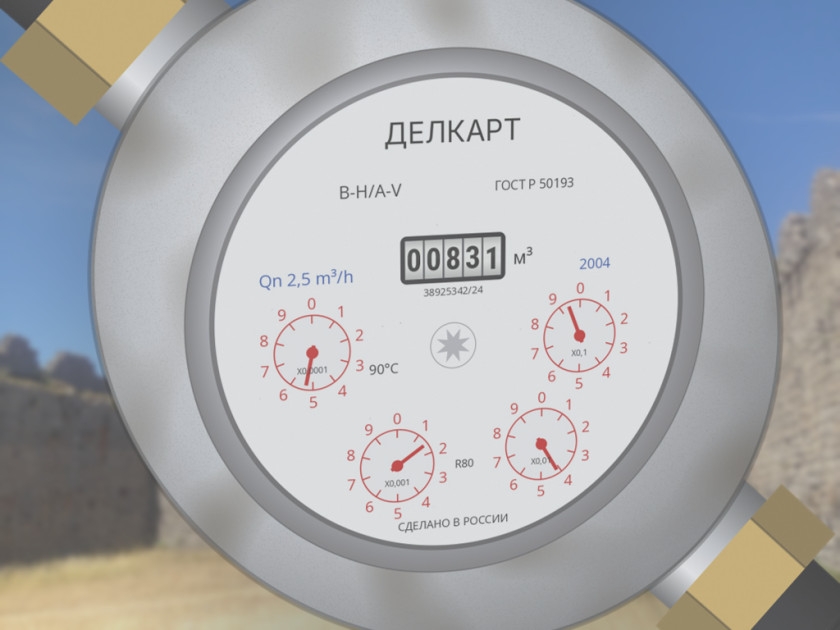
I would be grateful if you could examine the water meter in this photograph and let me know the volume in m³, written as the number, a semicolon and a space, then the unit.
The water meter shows 830.9415; m³
